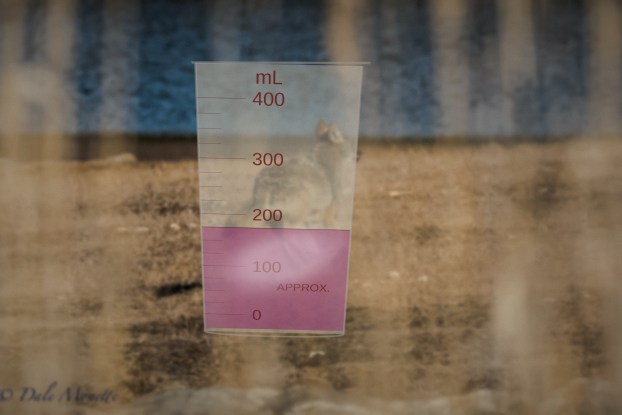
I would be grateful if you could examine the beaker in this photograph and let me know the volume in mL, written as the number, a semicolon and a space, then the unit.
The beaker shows 175; mL
